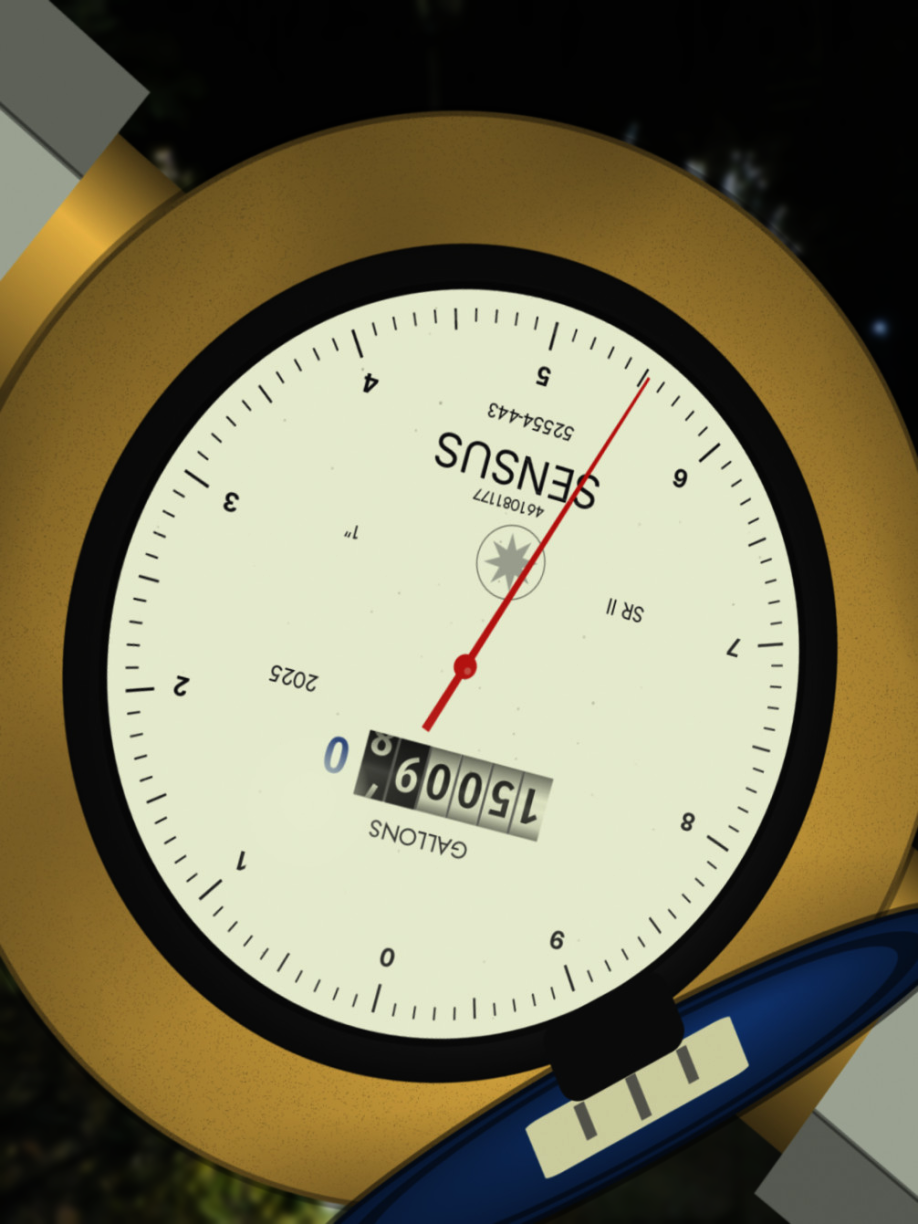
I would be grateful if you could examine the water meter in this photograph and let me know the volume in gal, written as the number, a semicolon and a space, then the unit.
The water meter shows 1500975.5; gal
